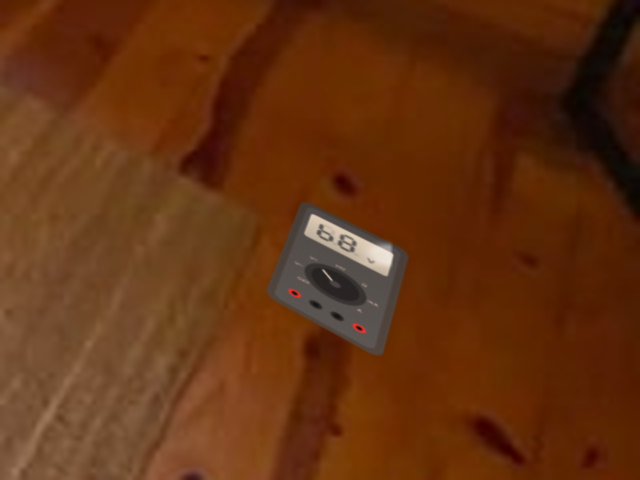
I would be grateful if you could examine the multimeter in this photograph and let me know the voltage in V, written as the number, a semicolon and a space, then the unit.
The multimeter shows 68; V
